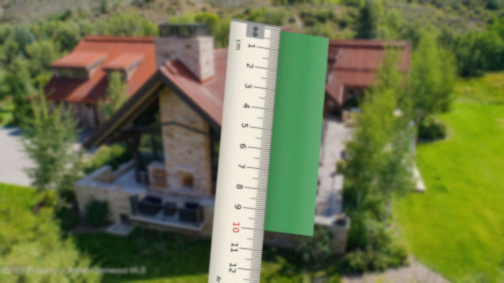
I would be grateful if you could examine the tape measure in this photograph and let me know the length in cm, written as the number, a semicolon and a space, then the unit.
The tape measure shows 10; cm
